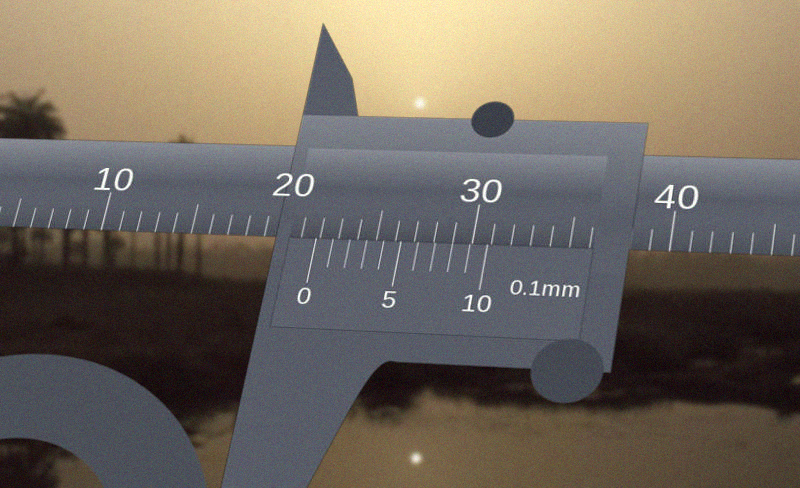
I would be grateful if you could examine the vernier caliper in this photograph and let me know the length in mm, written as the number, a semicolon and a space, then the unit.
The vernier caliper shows 21.8; mm
